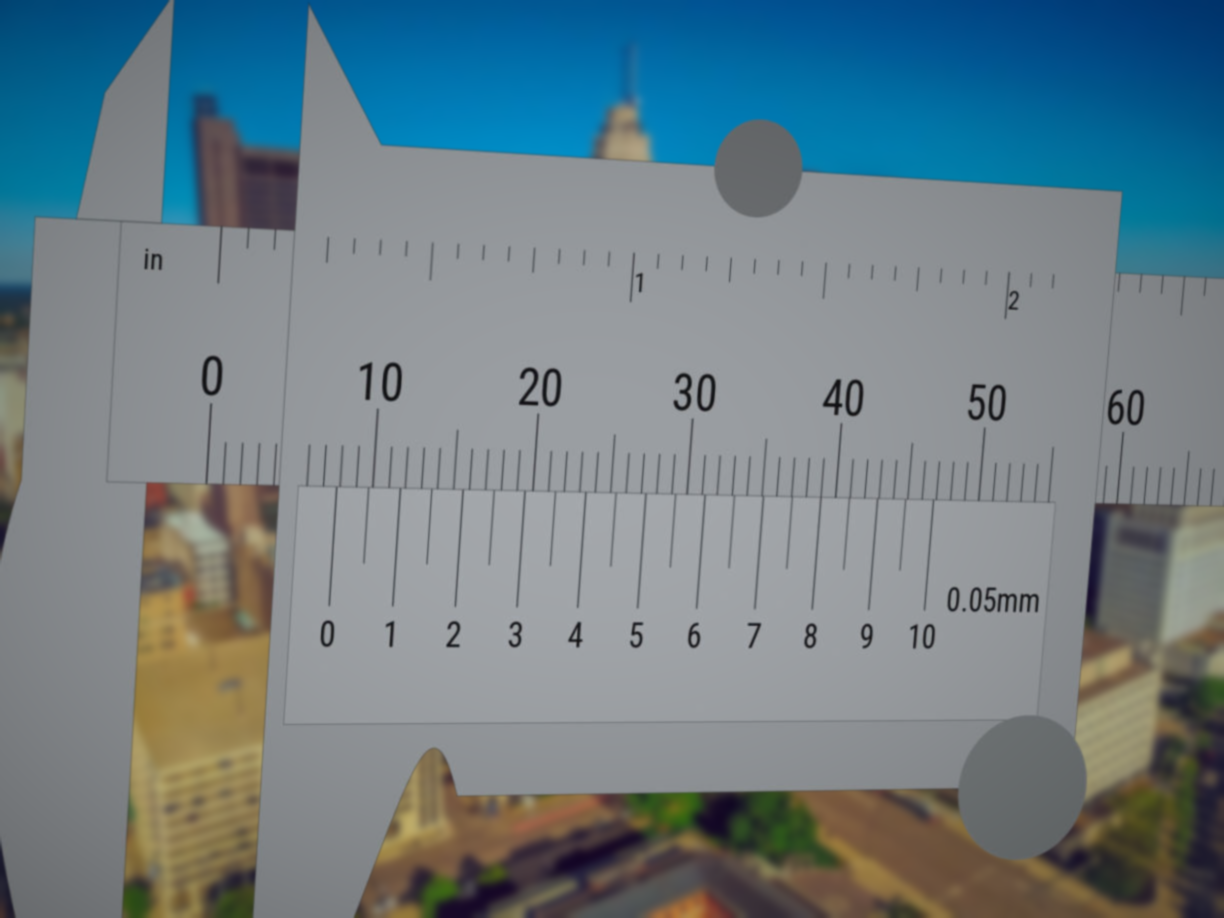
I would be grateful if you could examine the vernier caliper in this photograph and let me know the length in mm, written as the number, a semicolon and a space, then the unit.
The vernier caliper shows 7.8; mm
